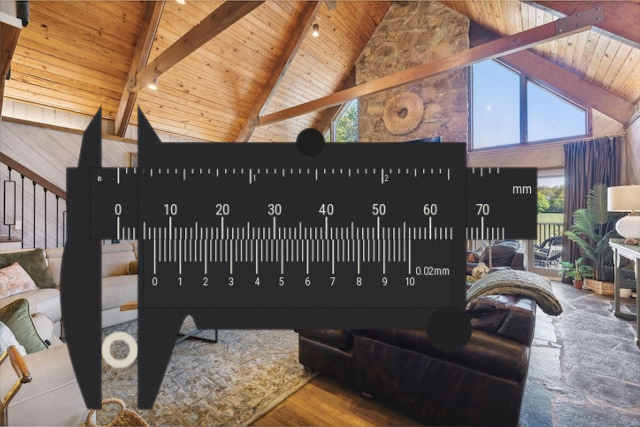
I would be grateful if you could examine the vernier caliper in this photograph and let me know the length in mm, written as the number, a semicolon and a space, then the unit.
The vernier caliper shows 7.0; mm
